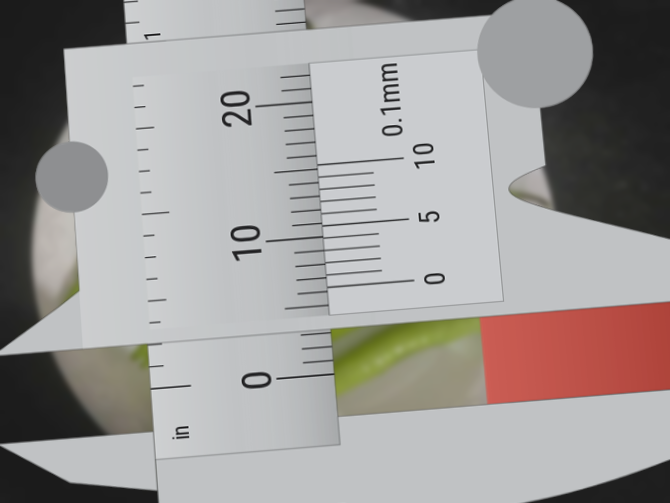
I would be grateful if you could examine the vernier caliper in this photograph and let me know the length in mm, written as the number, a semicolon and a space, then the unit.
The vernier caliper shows 6.3; mm
